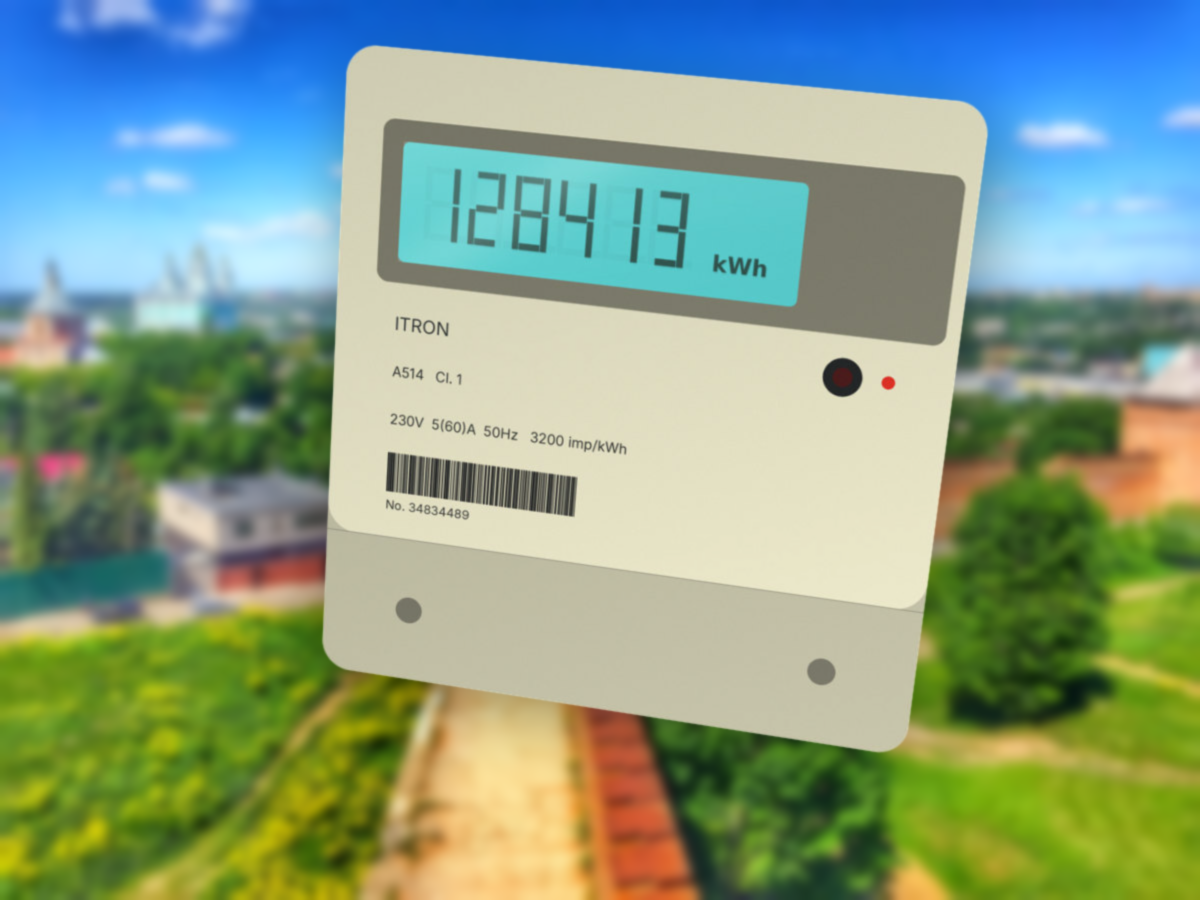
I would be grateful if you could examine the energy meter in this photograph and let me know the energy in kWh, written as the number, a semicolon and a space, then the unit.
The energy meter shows 128413; kWh
